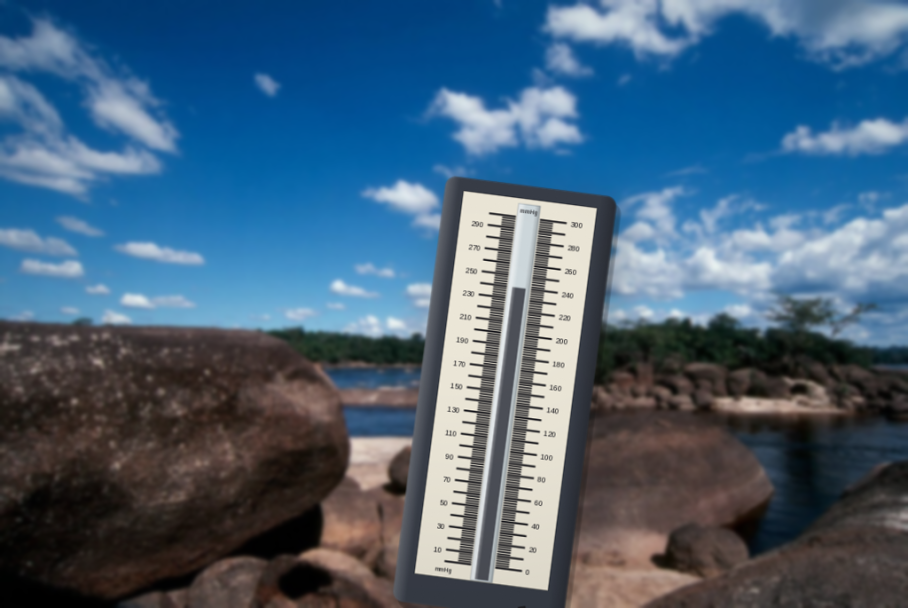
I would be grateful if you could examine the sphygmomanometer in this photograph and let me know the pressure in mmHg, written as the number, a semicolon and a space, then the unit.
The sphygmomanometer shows 240; mmHg
